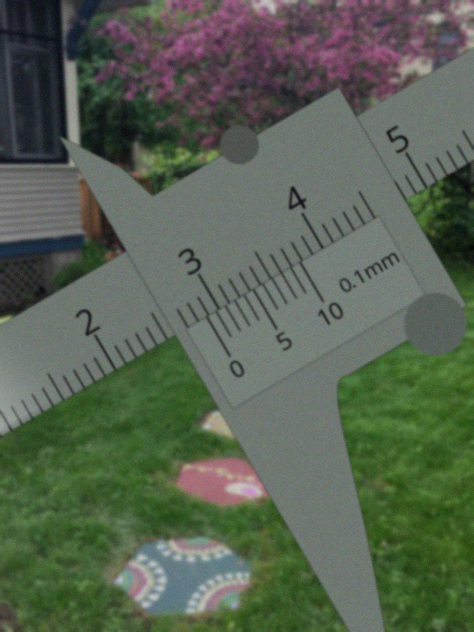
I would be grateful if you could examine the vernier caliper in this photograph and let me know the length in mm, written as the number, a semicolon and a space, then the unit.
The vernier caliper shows 28.8; mm
